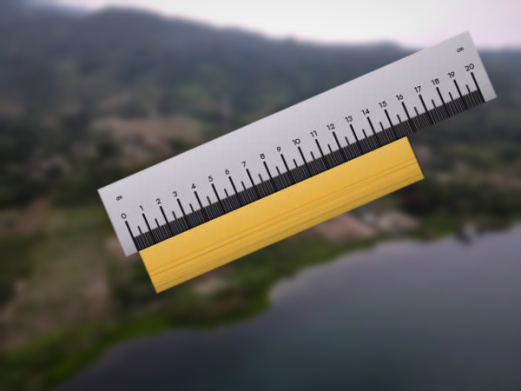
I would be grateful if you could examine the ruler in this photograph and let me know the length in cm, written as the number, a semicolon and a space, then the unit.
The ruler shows 15.5; cm
